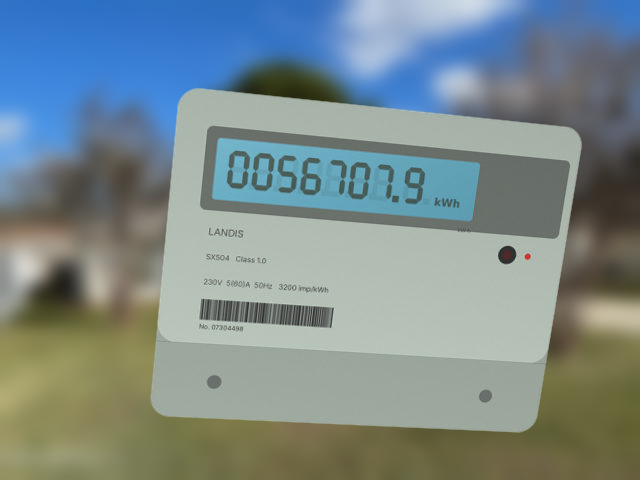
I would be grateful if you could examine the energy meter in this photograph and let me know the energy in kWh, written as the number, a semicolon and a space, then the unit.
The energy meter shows 56707.9; kWh
